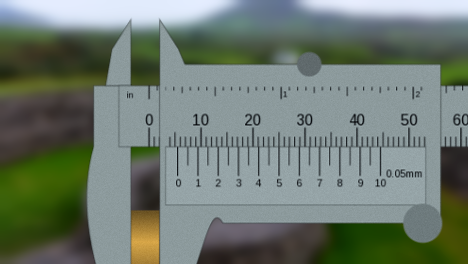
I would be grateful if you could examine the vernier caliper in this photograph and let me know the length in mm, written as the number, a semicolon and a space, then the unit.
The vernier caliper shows 5.5; mm
